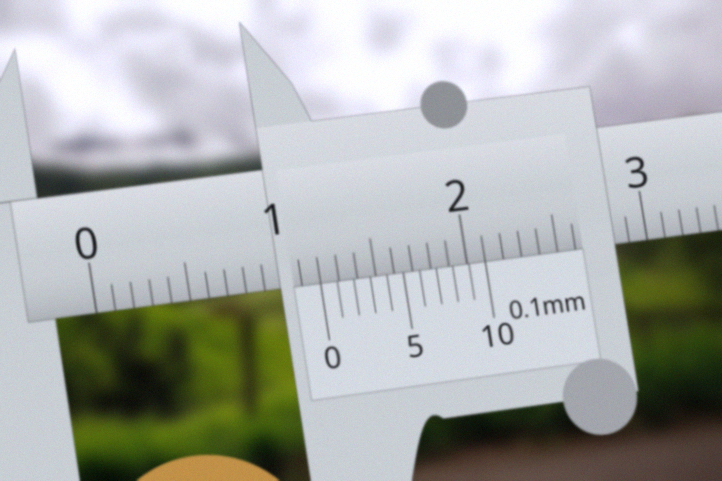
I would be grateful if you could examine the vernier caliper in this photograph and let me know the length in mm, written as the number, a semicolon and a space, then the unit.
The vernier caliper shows 12.0; mm
